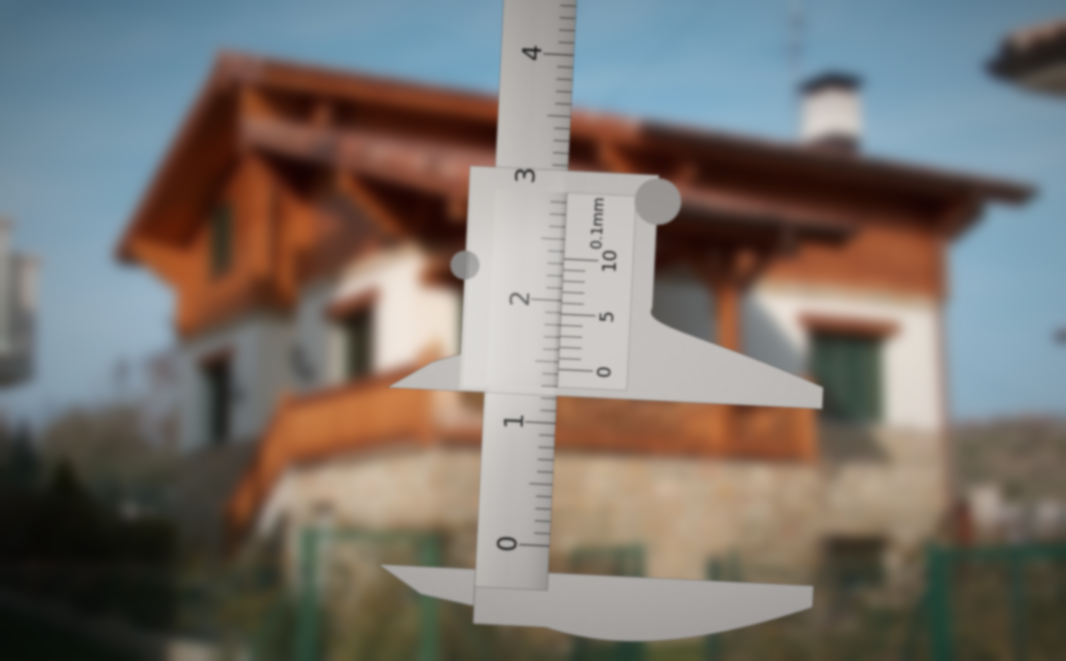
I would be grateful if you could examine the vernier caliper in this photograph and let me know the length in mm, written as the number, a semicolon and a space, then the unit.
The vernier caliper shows 14.4; mm
